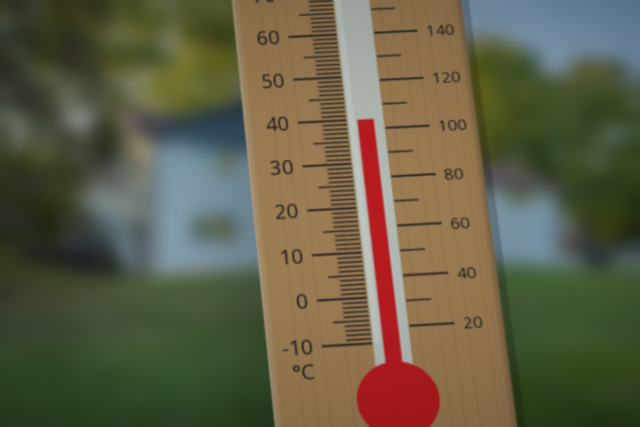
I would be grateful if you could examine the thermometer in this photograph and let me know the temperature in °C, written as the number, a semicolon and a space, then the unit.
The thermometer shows 40; °C
